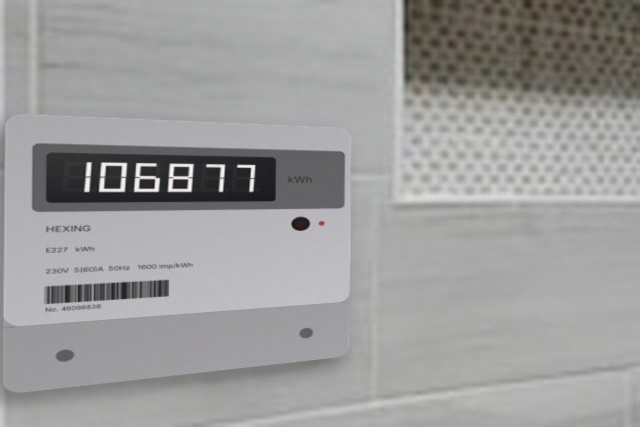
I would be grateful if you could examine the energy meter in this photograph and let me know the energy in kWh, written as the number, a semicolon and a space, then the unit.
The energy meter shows 106877; kWh
